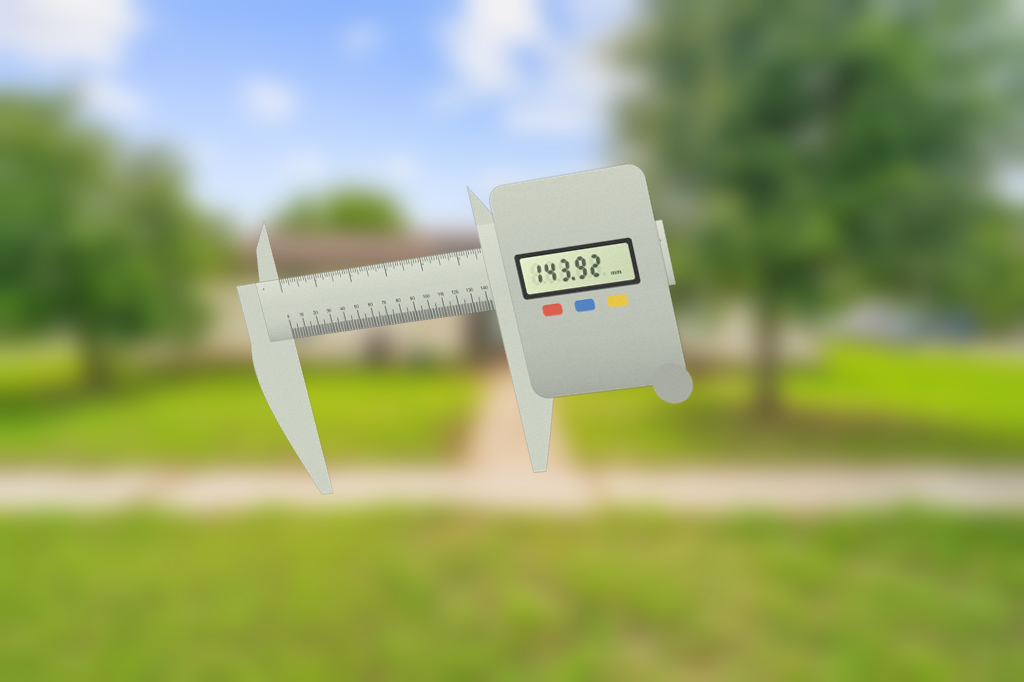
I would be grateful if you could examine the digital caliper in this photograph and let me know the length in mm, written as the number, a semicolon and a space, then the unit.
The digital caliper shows 143.92; mm
